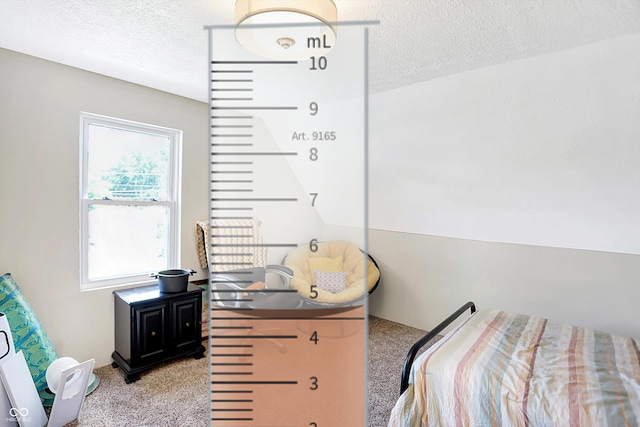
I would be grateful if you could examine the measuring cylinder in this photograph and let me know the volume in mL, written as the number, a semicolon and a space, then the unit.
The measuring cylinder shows 4.4; mL
